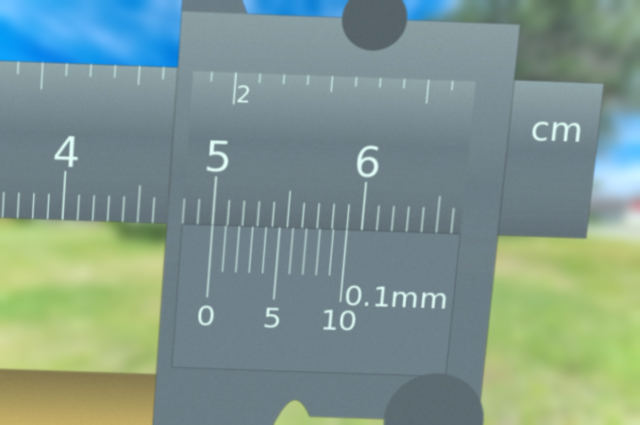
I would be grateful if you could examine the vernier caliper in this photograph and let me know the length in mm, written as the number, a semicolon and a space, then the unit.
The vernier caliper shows 50.0; mm
